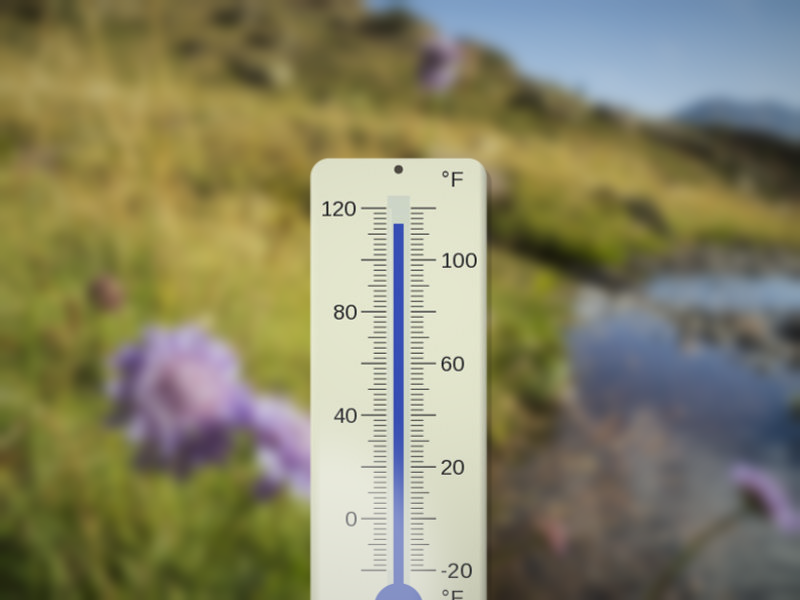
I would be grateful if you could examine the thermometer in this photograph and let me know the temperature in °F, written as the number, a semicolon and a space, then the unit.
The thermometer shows 114; °F
